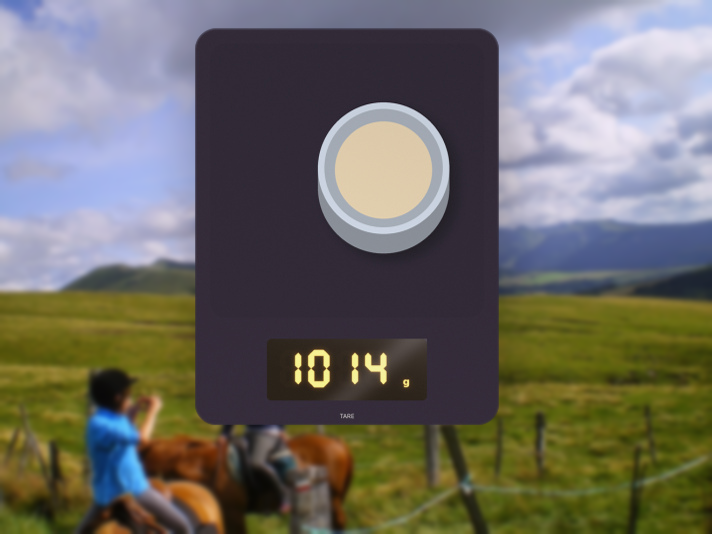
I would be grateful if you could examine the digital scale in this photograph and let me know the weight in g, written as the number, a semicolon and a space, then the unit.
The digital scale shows 1014; g
